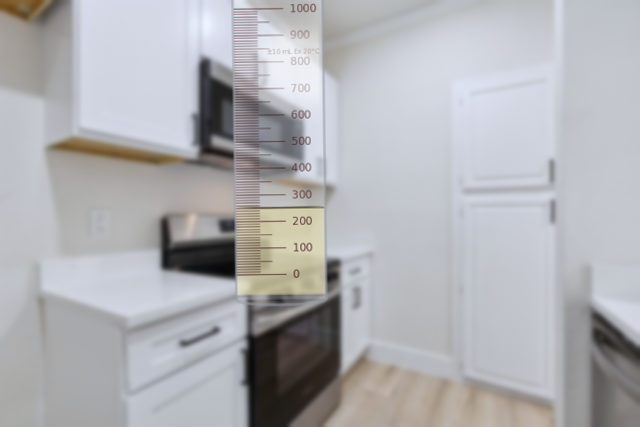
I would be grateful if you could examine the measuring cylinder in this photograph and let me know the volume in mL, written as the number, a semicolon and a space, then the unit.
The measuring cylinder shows 250; mL
